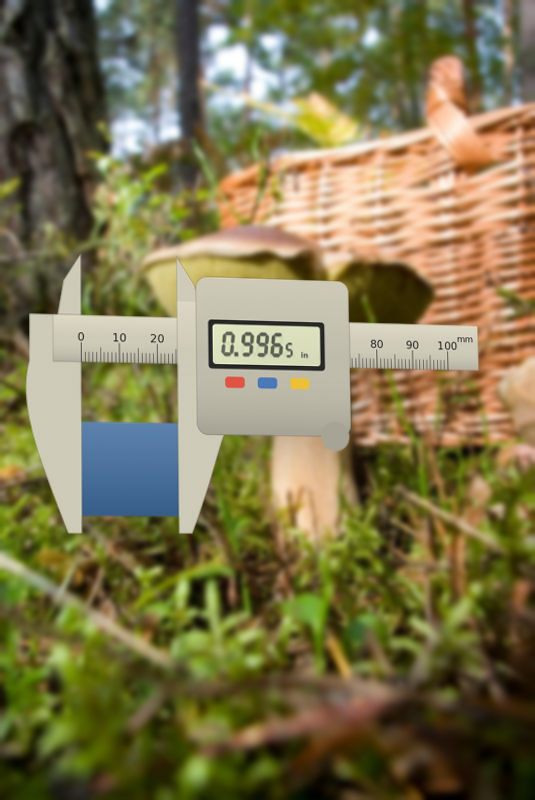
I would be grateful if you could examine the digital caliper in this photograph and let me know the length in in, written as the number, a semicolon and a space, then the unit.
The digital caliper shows 0.9965; in
